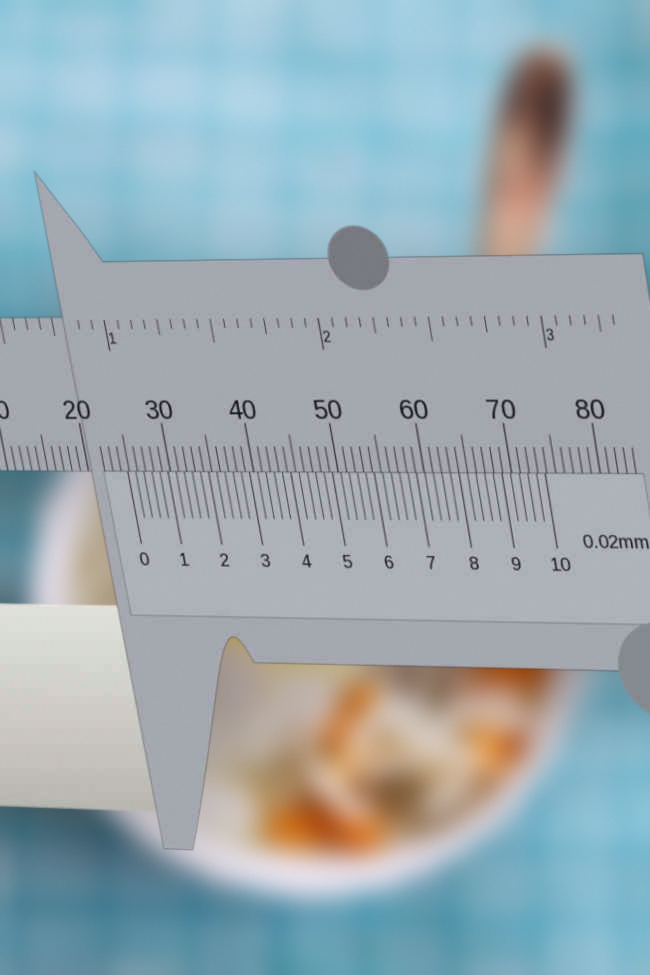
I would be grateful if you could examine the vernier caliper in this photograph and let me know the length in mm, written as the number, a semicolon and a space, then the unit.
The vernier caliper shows 24.8; mm
